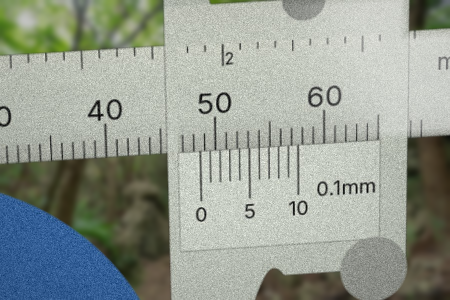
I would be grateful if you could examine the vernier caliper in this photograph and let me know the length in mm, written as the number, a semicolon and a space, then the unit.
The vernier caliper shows 48.6; mm
